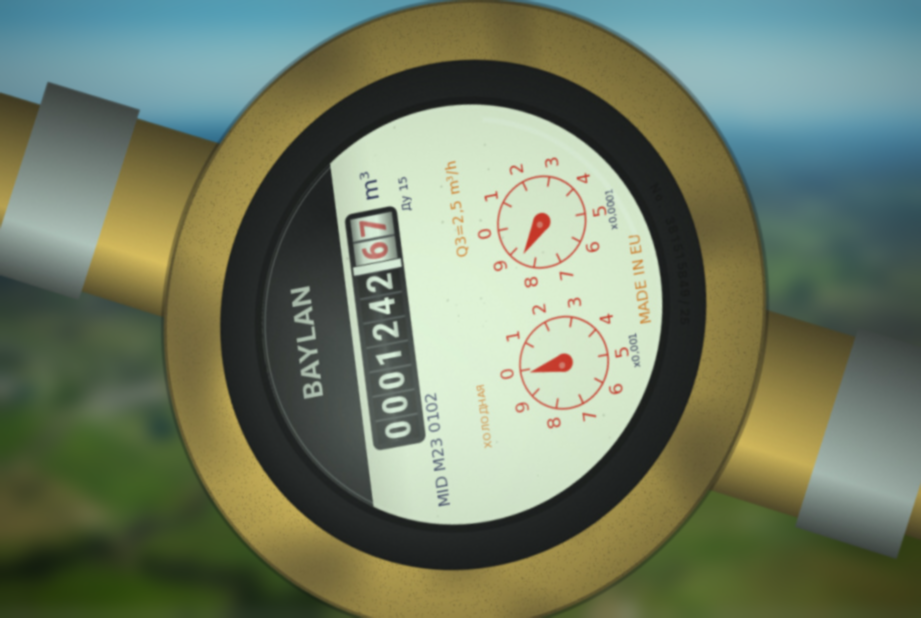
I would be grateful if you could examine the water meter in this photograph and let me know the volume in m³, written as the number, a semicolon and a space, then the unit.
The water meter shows 1242.6698; m³
